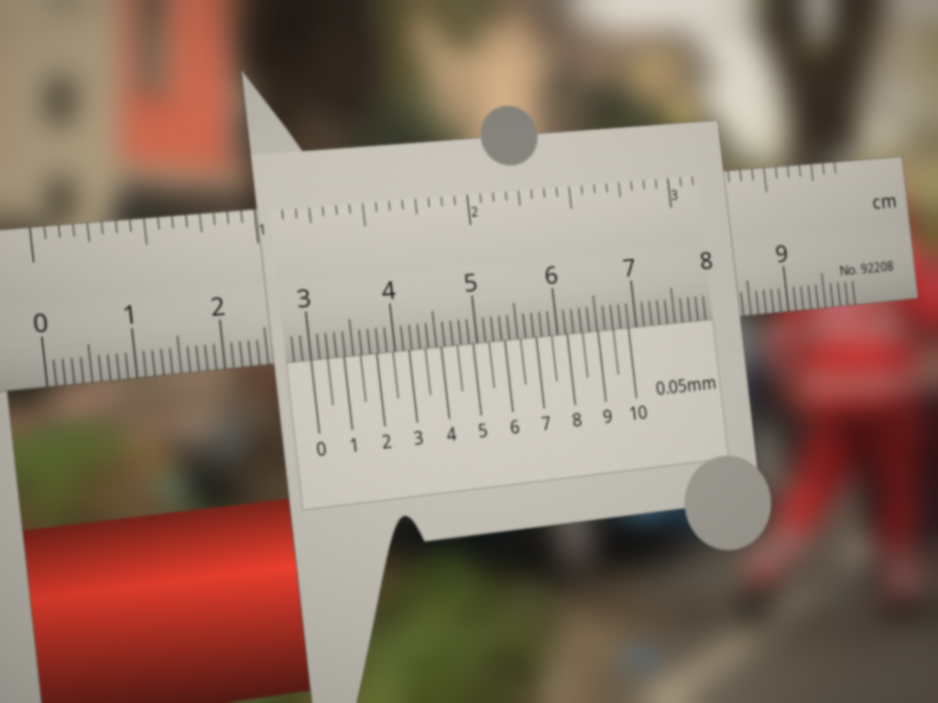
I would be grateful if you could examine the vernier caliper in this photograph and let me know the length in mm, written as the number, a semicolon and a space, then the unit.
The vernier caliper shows 30.0; mm
